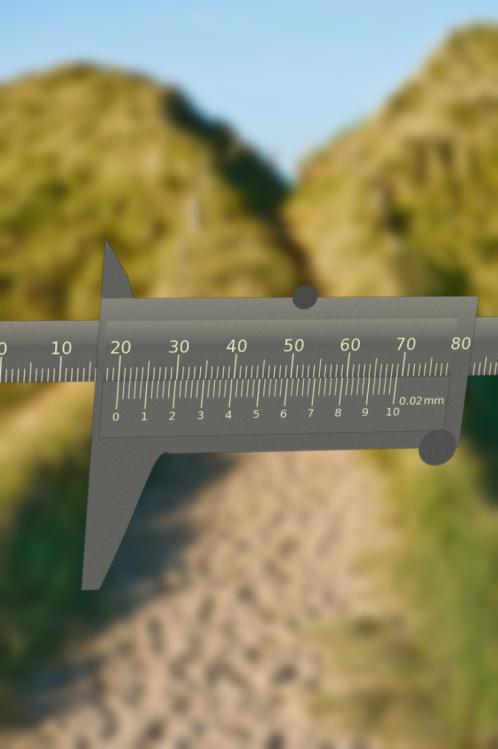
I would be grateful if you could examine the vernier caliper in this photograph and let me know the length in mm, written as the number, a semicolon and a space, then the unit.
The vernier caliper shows 20.0; mm
